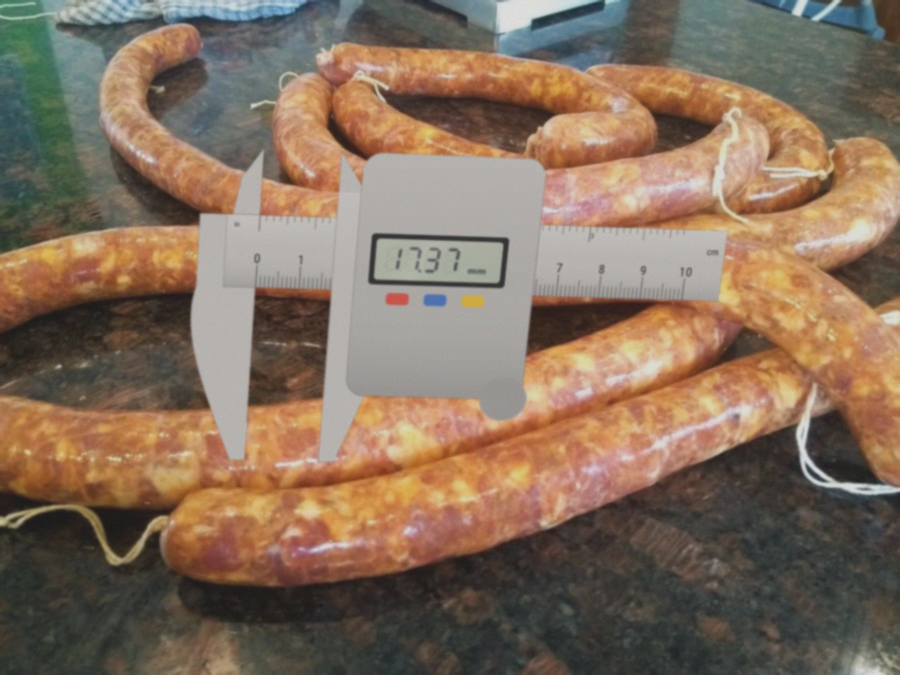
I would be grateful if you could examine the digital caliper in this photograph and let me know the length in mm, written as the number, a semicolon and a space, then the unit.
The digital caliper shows 17.37; mm
